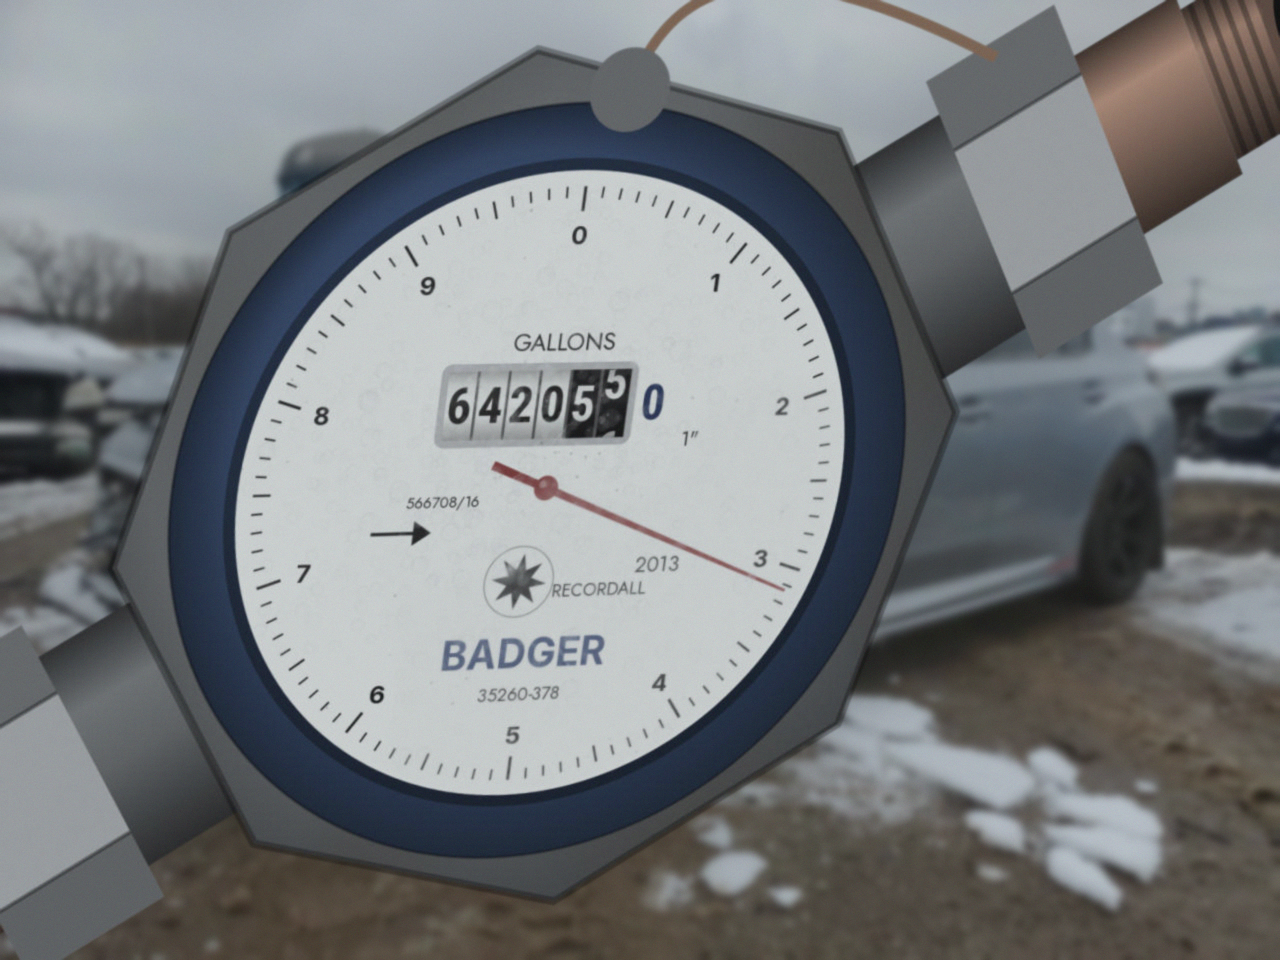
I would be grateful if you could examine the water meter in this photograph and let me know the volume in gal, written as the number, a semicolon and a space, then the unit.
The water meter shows 6420553.1; gal
